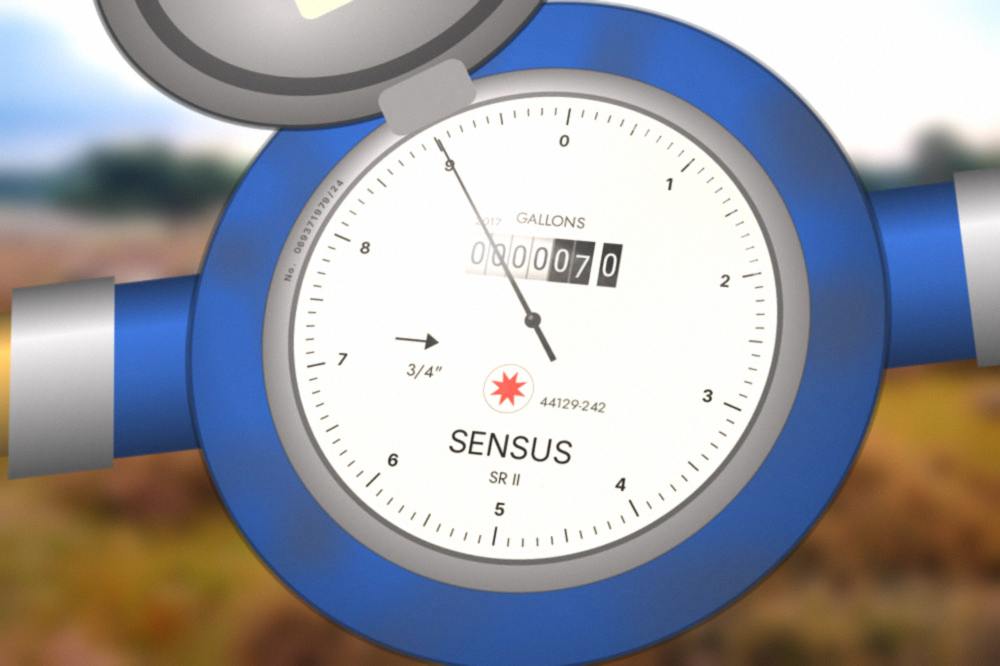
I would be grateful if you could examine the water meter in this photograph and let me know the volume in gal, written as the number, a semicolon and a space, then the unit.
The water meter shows 69.0; gal
